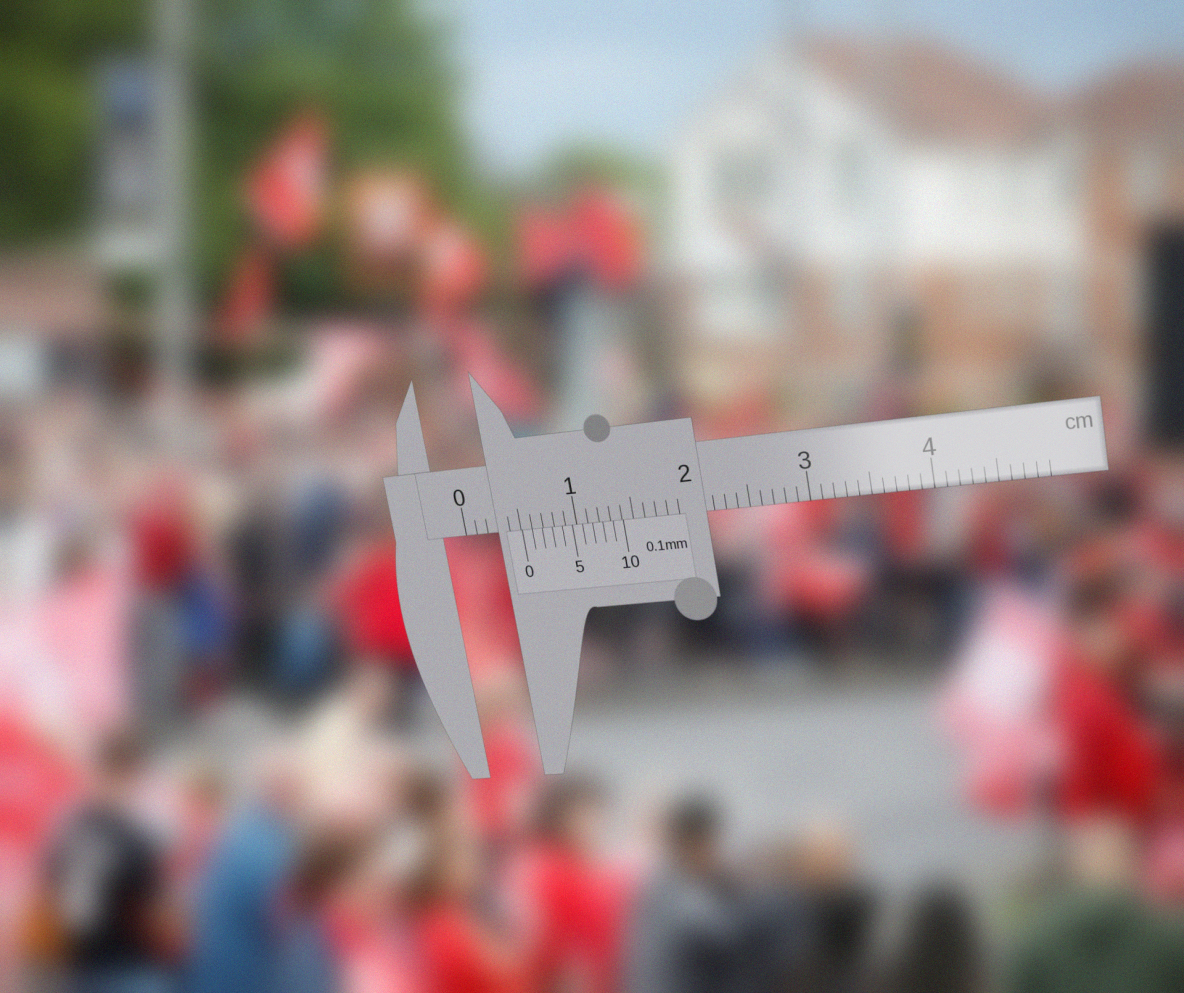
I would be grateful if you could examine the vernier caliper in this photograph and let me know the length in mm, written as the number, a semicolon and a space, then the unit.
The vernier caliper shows 5.1; mm
